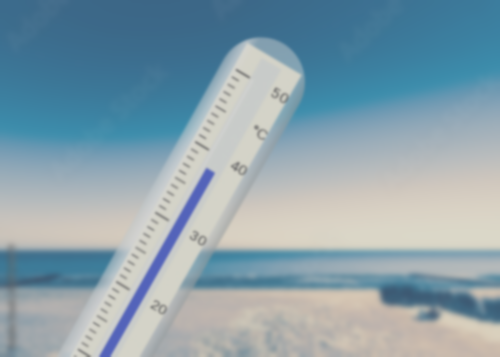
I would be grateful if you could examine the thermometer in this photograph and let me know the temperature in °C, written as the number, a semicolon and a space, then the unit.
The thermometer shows 38; °C
